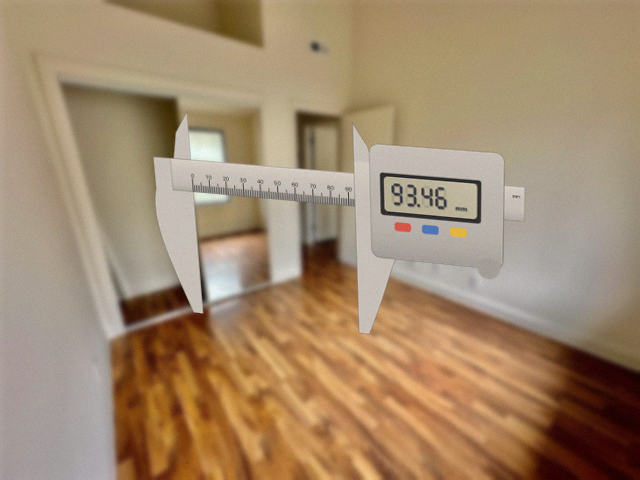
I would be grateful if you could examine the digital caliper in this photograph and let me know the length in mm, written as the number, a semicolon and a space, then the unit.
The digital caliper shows 93.46; mm
